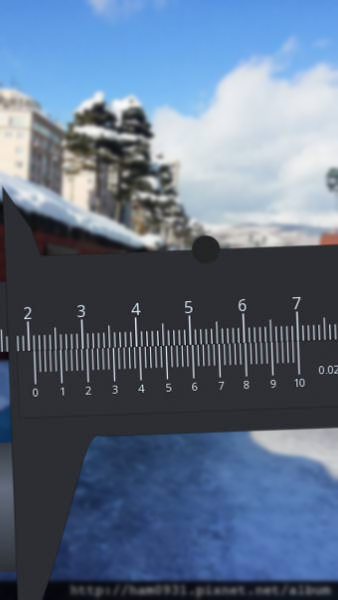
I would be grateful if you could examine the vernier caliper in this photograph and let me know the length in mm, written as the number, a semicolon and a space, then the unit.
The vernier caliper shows 21.0; mm
